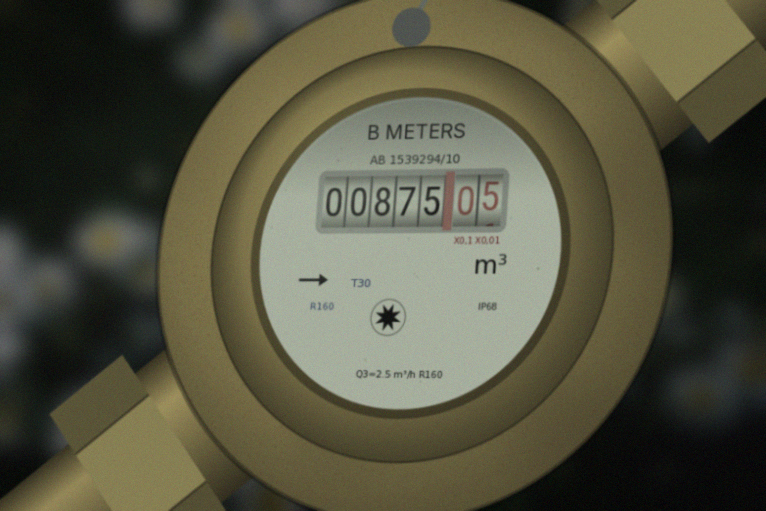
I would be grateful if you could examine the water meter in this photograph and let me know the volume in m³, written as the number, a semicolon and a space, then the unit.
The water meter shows 875.05; m³
